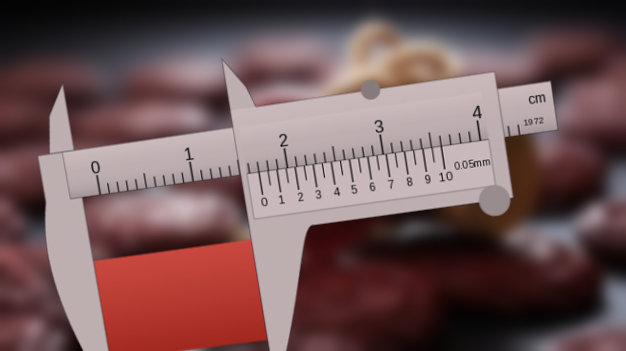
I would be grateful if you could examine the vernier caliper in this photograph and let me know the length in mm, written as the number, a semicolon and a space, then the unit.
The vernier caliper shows 17.0; mm
